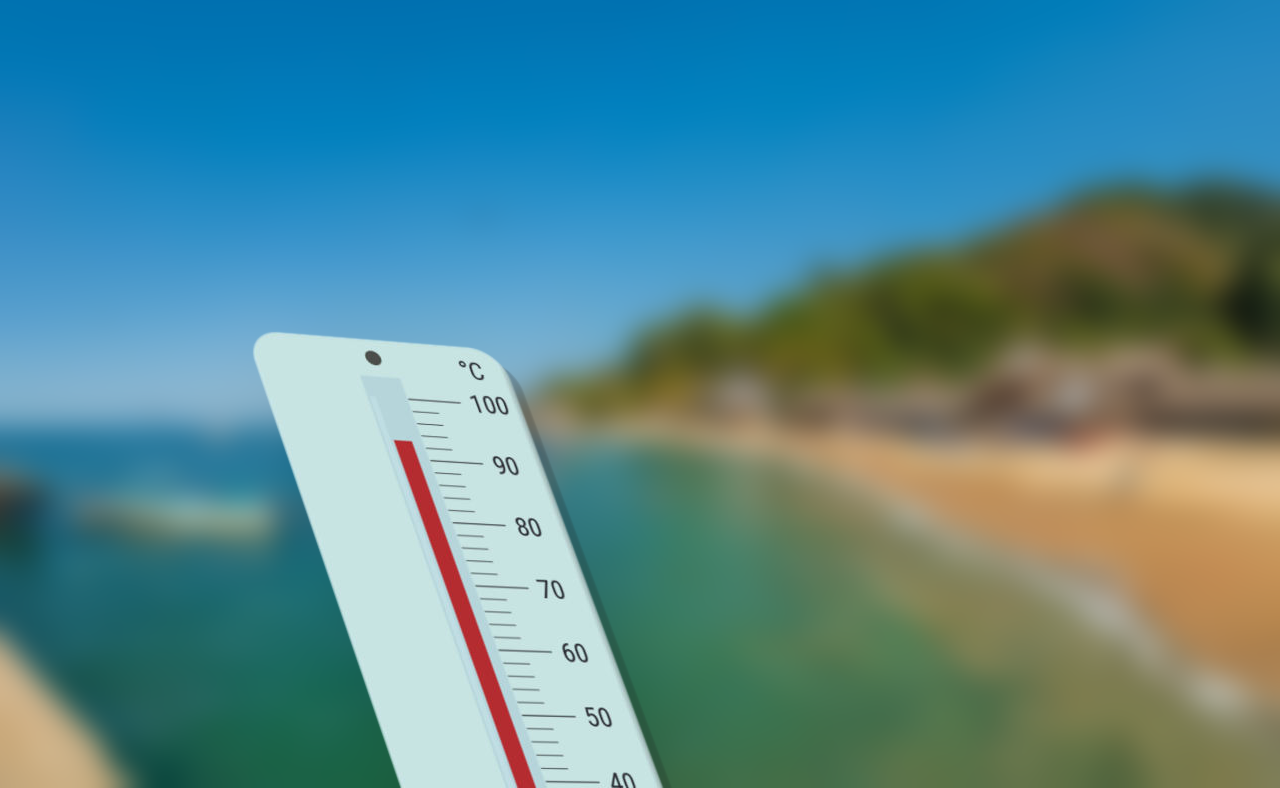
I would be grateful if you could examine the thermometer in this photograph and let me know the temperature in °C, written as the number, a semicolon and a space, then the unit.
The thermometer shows 93; °C
